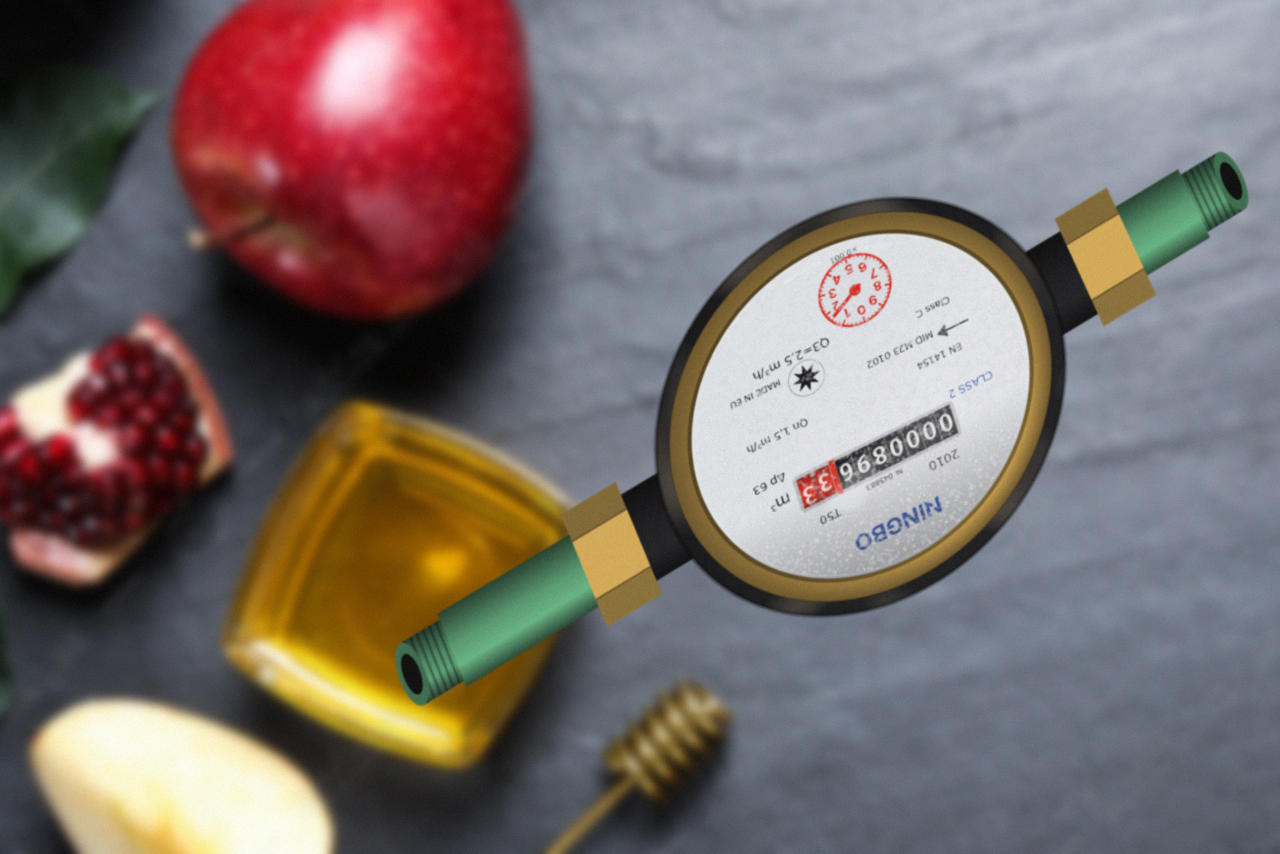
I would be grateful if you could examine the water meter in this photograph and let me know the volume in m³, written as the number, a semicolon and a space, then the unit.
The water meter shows 896.331; m³
